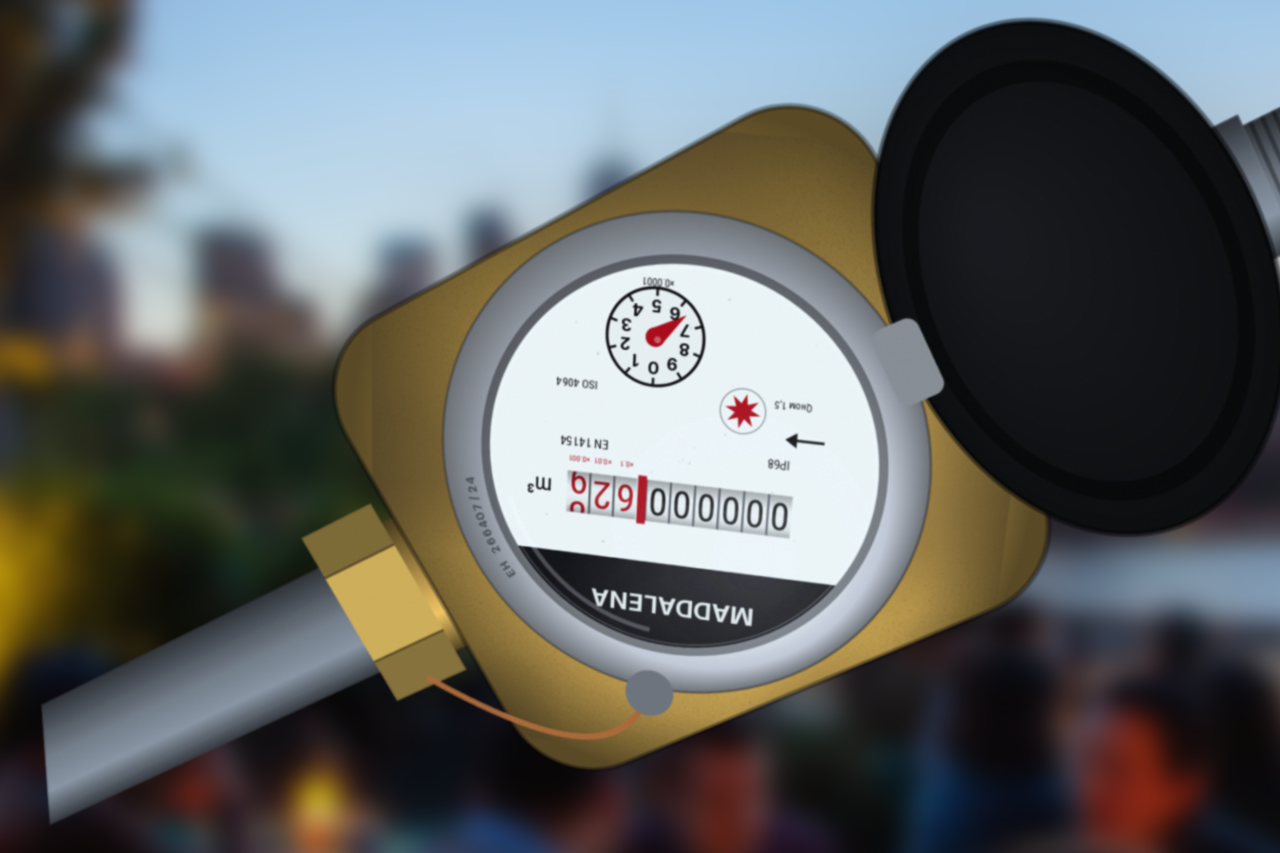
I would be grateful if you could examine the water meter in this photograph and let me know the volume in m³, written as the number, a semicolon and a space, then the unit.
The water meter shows 0.6286; m³
